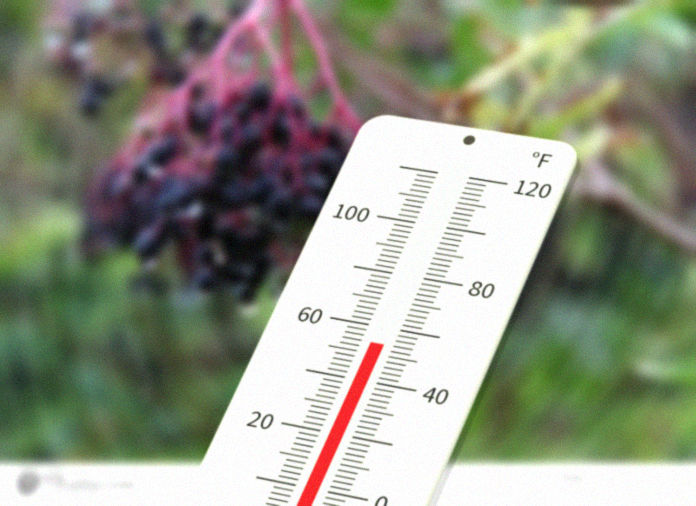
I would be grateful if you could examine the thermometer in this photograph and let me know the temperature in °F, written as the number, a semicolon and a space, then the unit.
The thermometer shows 54; °F
